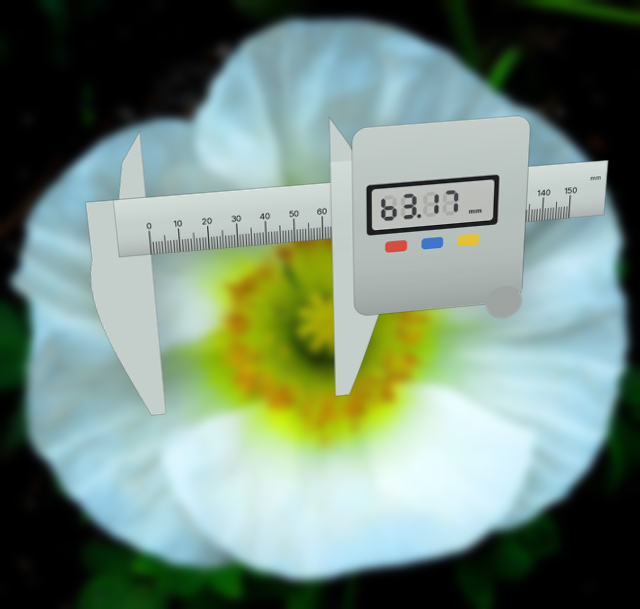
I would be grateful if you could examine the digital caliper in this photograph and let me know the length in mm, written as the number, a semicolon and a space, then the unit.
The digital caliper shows 63.17; mm
